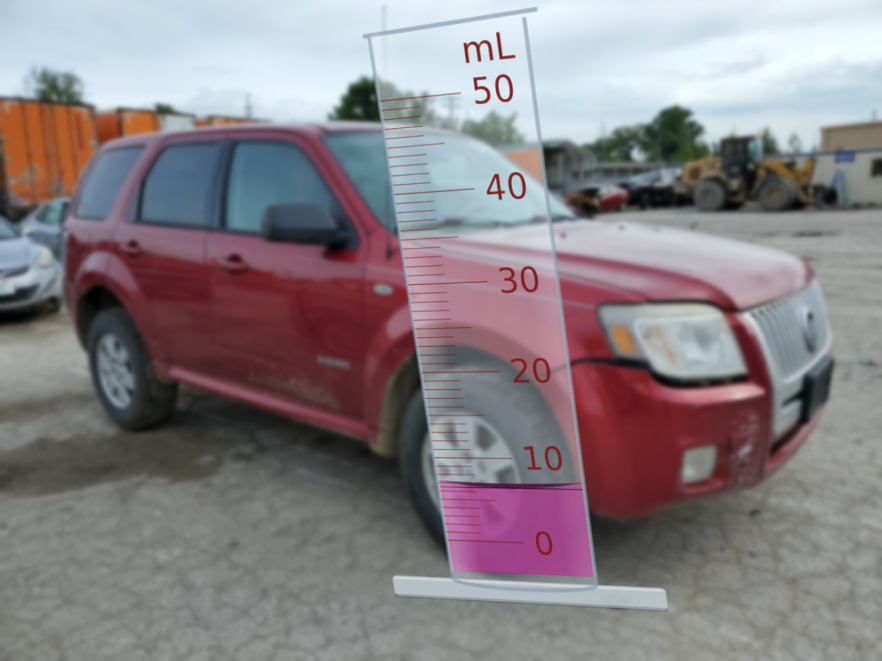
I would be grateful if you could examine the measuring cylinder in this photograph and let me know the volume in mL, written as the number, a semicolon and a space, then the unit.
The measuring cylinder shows 6.5; mL
